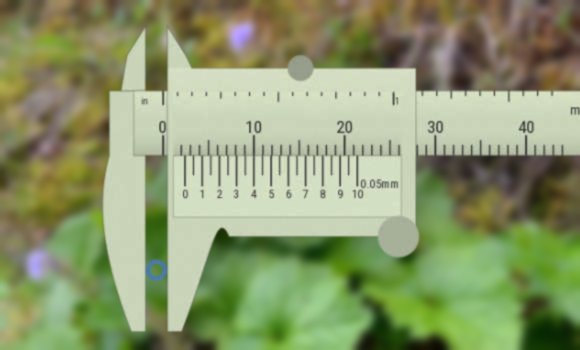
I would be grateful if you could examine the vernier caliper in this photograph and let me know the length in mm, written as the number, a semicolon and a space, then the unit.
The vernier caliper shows 2.4; mm
